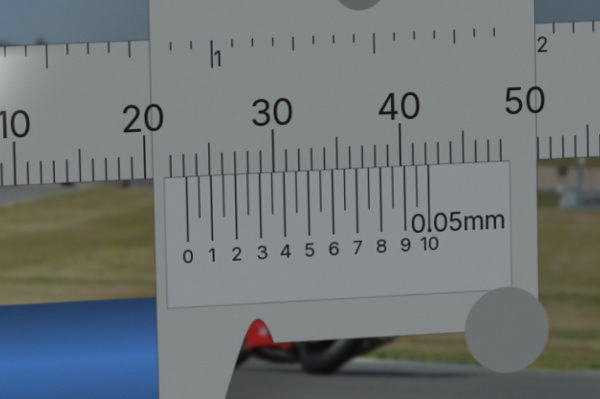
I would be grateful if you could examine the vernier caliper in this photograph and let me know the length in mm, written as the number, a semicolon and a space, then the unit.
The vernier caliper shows 23.2; mm
